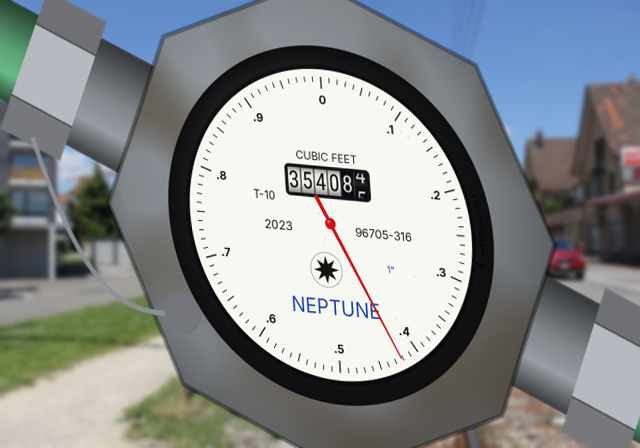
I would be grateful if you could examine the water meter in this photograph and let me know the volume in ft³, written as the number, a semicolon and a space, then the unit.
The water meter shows 354084.42; ft³
